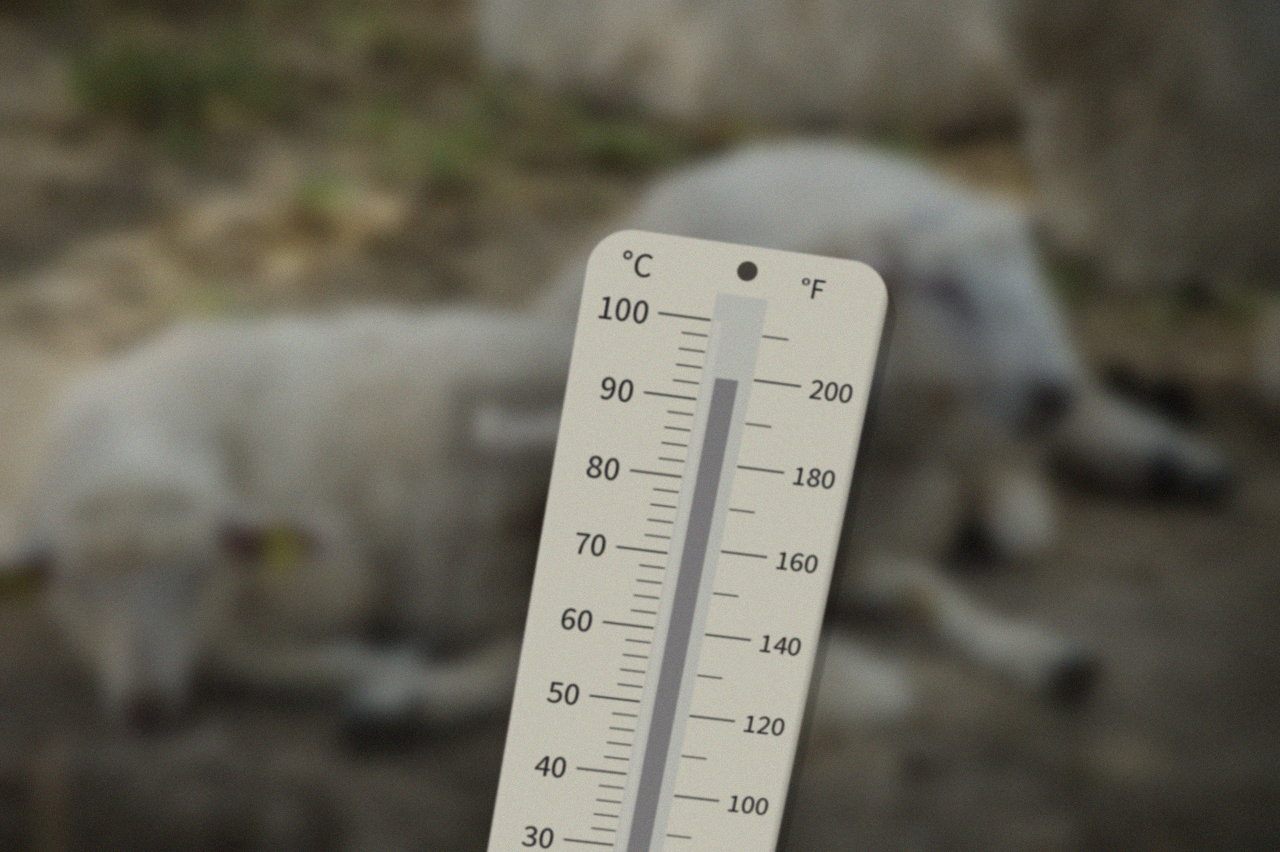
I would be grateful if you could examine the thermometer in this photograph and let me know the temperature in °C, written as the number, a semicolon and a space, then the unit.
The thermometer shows 93; °C
